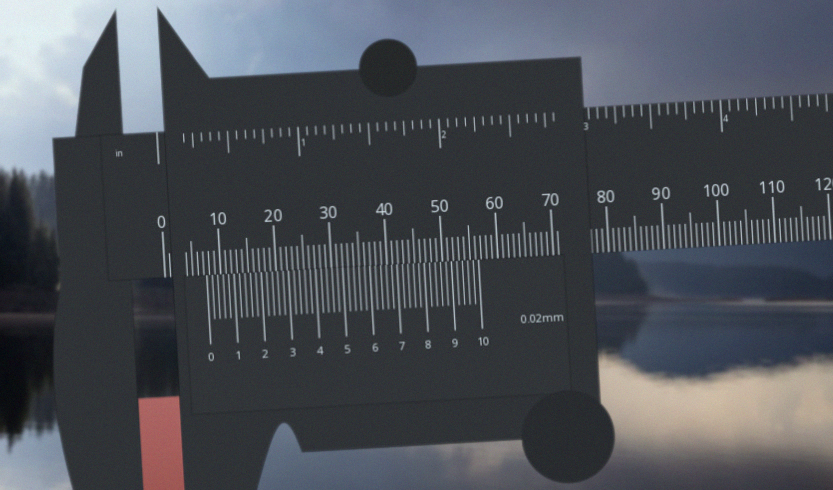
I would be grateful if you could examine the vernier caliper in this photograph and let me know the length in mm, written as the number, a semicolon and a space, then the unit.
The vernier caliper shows 7.5; mm
